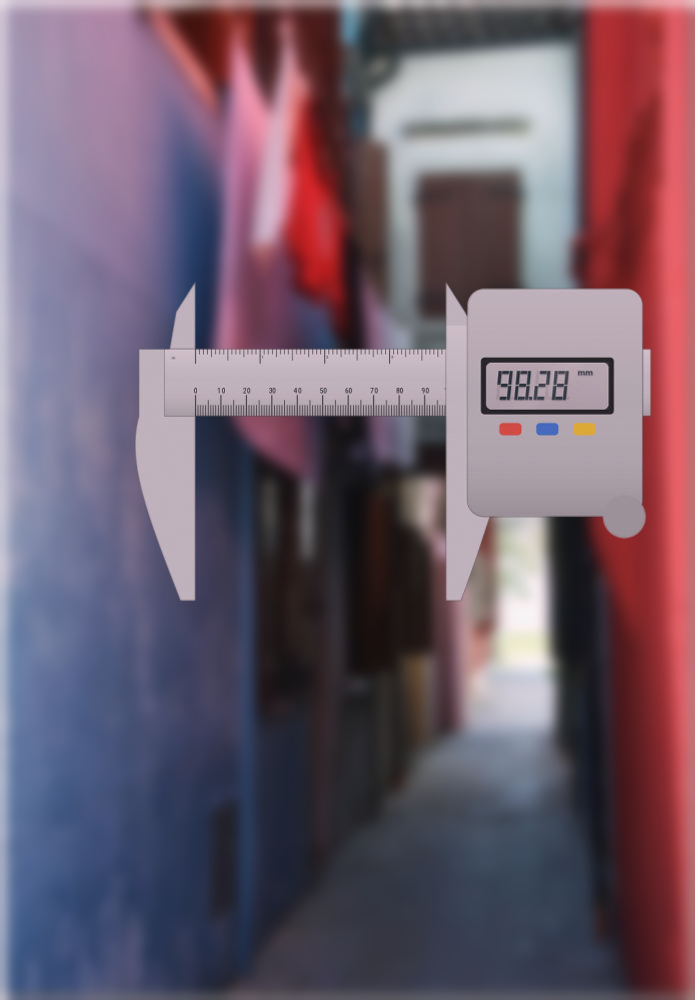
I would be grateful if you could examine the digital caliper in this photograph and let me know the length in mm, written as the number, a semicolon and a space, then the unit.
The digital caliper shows 98.28; mm
